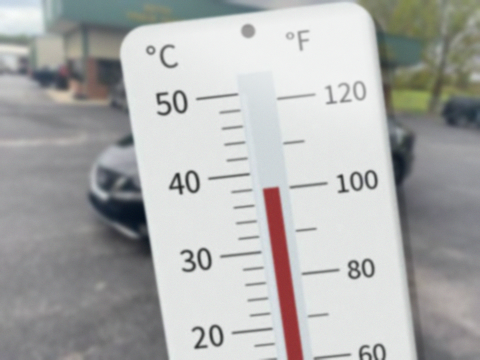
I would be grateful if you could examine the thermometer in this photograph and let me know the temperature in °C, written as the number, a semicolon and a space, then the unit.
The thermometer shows 38; °C
